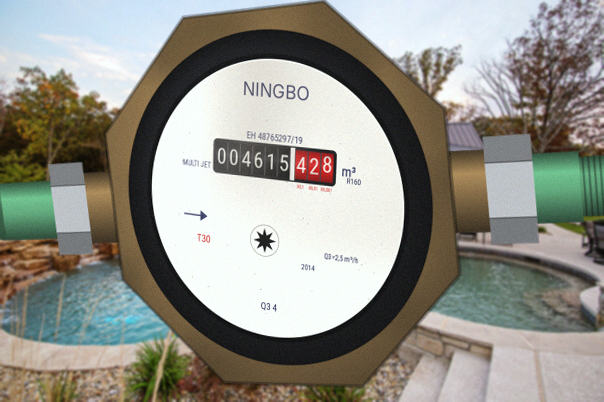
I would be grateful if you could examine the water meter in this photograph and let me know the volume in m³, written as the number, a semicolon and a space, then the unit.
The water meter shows 4615.428; m³
